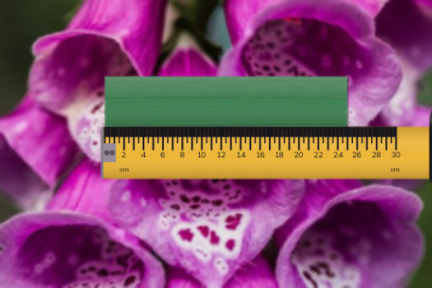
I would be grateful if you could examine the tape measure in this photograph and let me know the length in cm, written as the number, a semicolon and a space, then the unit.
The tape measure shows 25; cm
